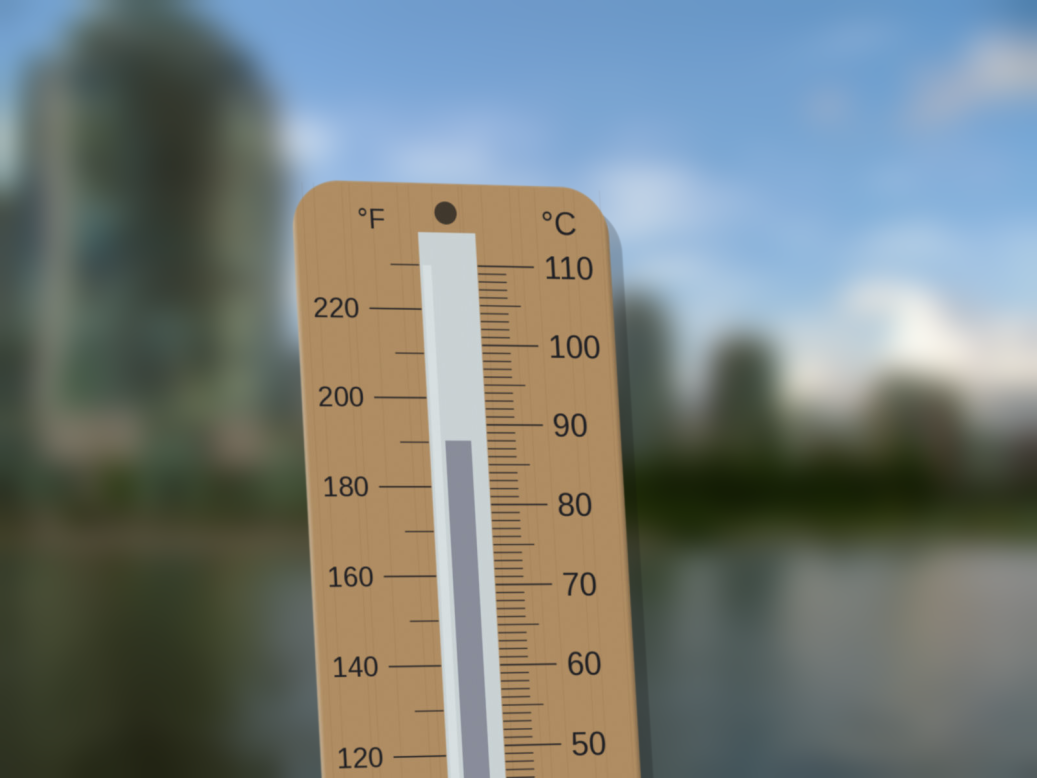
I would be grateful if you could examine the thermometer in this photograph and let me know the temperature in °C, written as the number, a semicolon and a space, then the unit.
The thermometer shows 88; °C
